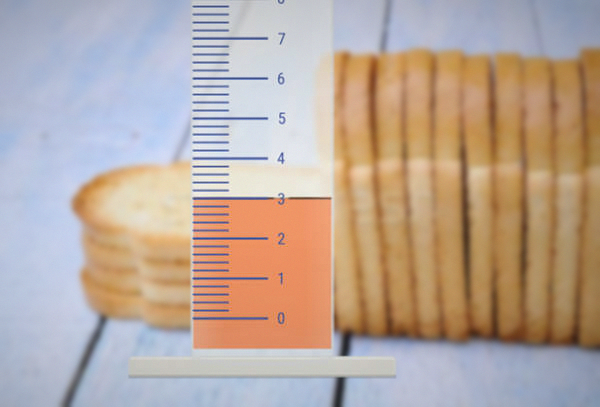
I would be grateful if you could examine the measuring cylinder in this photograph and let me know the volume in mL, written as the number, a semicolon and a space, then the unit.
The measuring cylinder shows 3; mL
